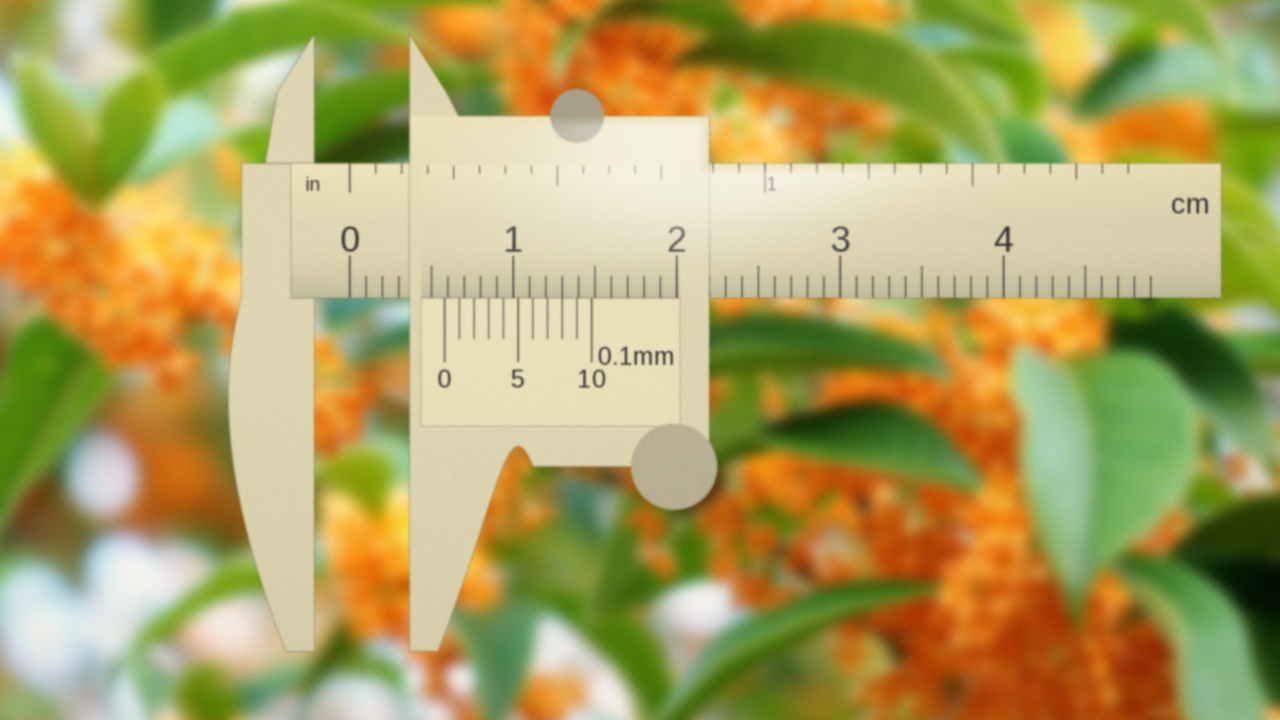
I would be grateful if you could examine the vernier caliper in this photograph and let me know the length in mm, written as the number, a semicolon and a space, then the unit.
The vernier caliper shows 5.8; mm
